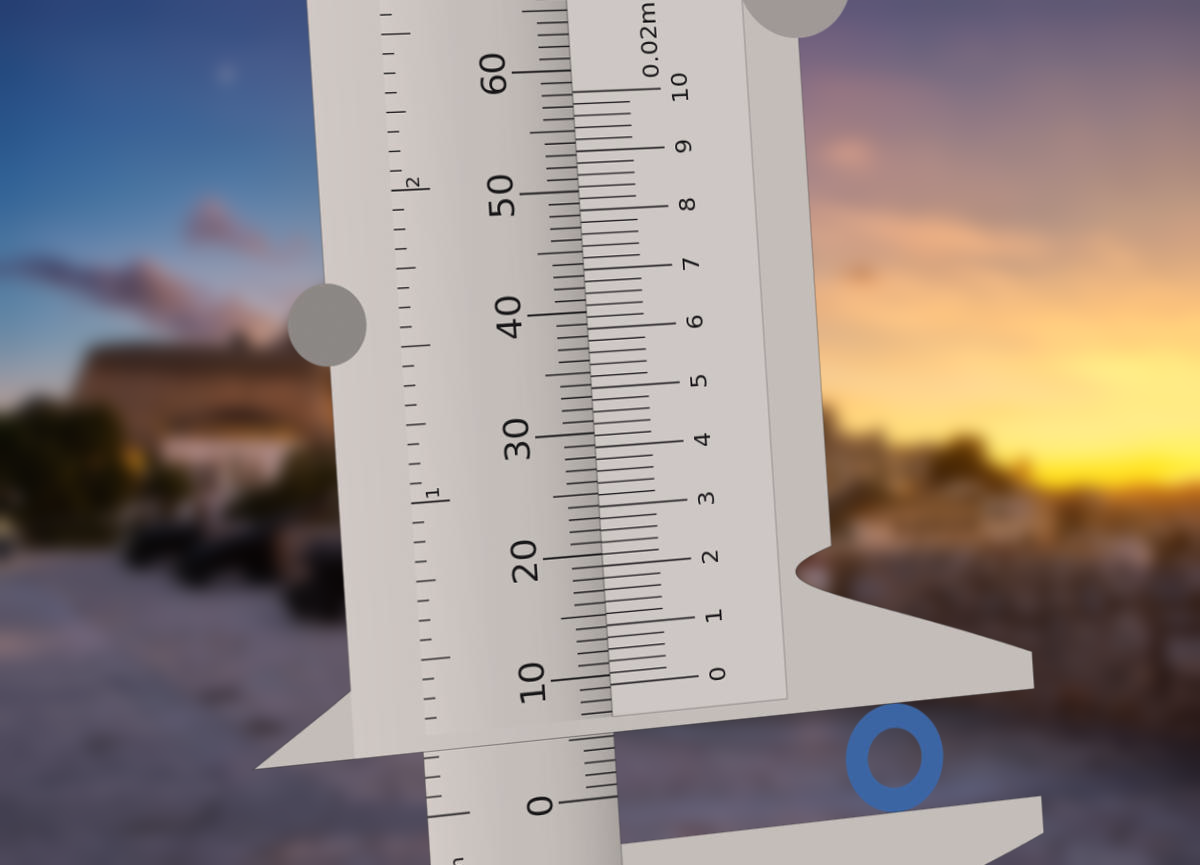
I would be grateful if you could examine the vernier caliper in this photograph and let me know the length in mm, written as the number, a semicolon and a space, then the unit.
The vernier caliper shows 9.2; mm
